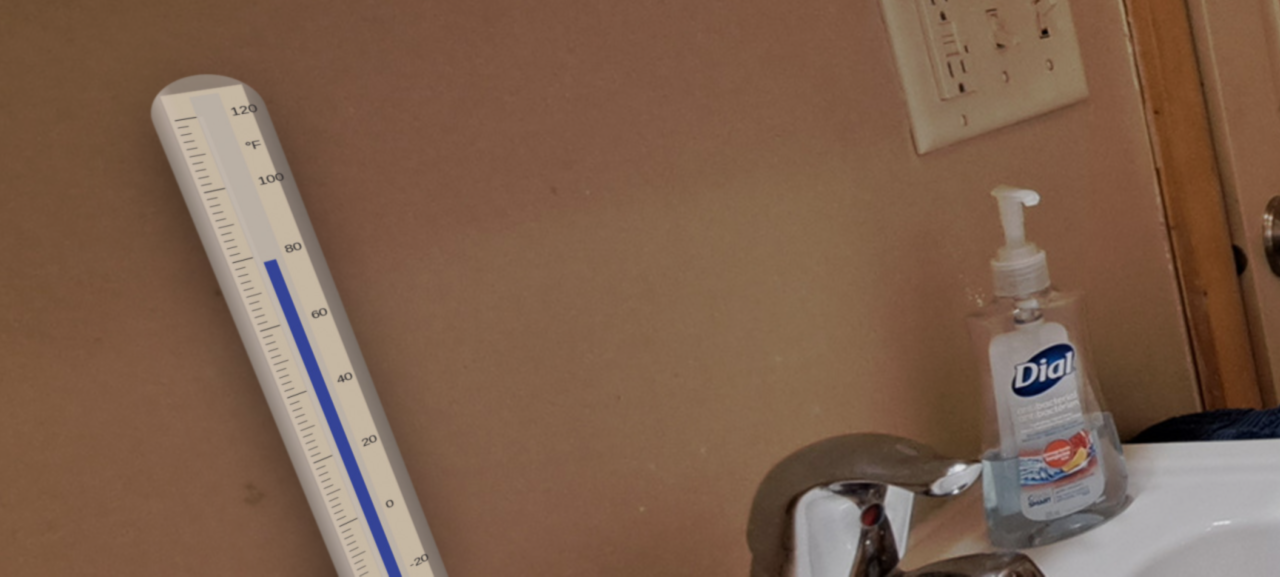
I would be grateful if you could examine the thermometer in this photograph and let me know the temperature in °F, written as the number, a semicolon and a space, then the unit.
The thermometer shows 78; °F
